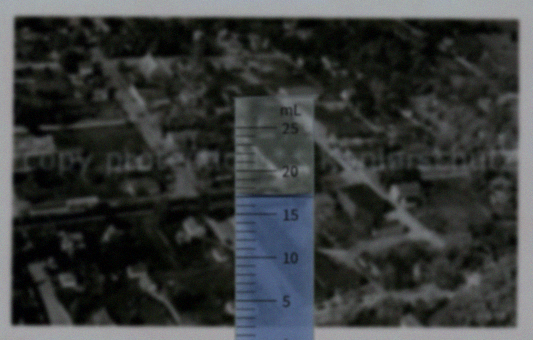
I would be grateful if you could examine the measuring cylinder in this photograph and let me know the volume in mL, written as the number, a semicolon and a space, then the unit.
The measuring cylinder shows 17; mL
